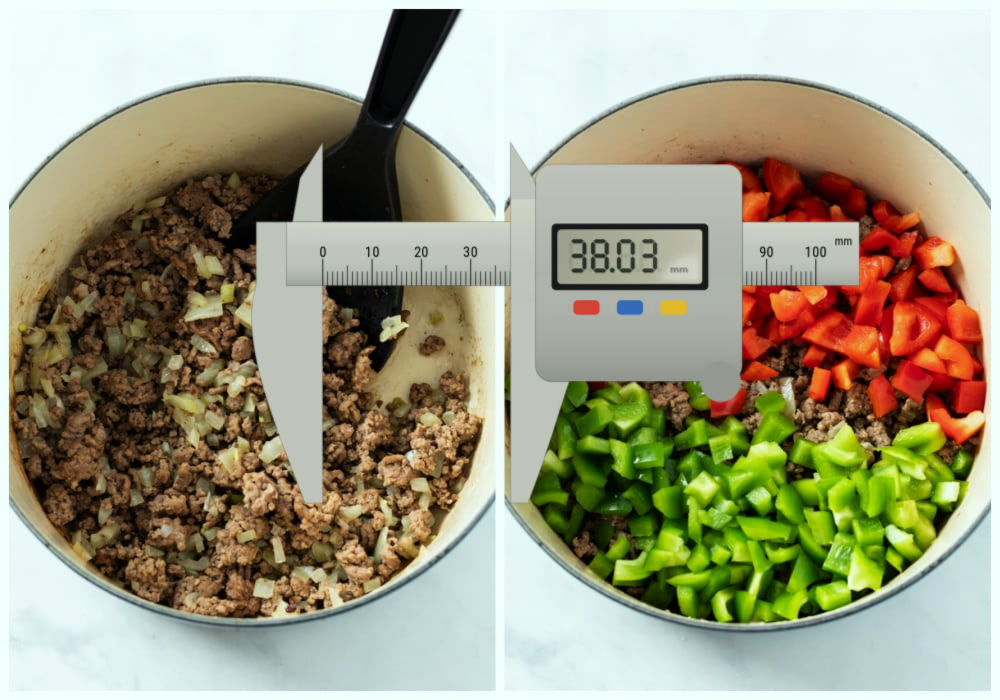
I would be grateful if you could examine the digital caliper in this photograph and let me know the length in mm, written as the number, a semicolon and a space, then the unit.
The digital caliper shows 38.03; mm
